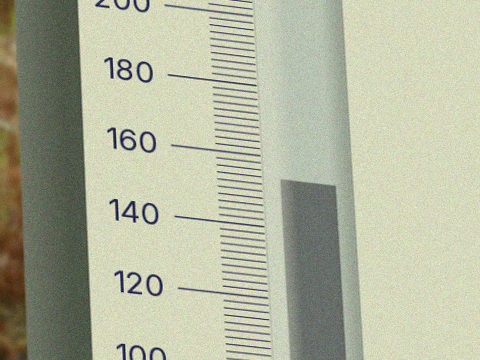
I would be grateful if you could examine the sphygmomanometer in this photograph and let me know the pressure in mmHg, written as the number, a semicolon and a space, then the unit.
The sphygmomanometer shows 154; mmHg
